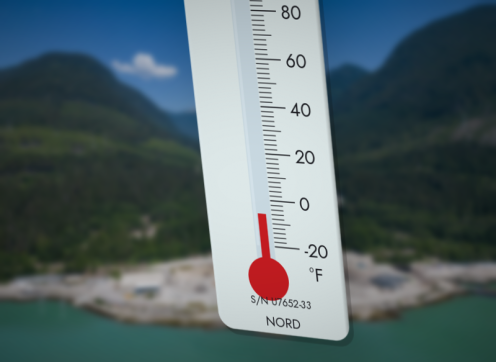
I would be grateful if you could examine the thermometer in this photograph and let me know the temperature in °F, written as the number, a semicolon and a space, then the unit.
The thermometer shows -6; °F
